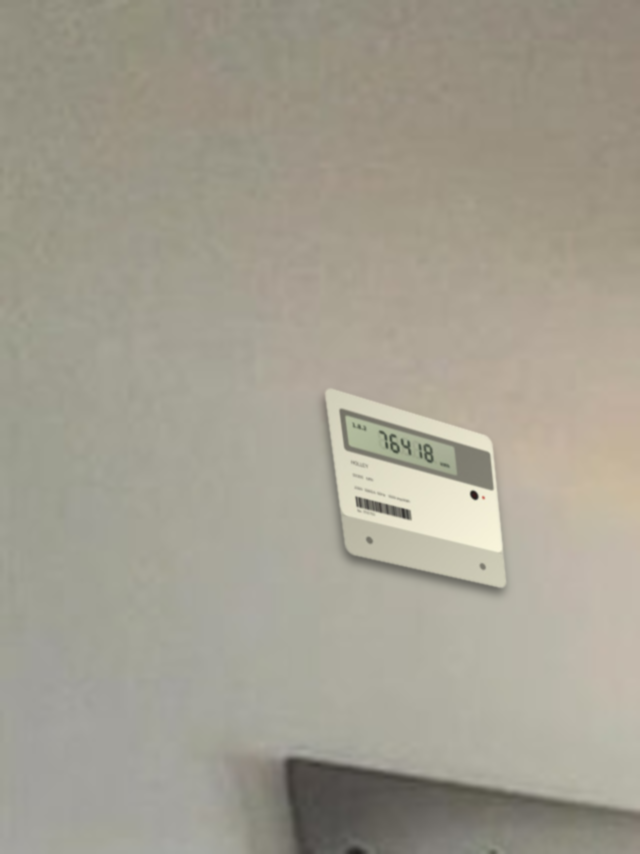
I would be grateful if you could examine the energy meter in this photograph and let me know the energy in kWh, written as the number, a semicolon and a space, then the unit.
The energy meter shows 76418; kWh
